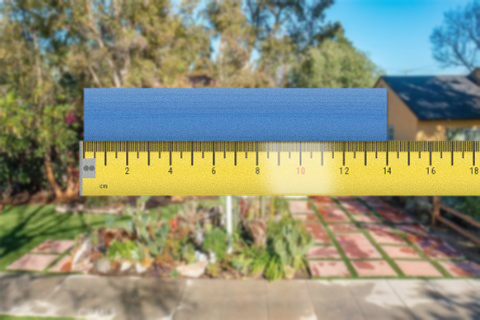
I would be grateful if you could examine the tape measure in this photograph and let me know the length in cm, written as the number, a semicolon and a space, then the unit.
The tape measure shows 14; cm
